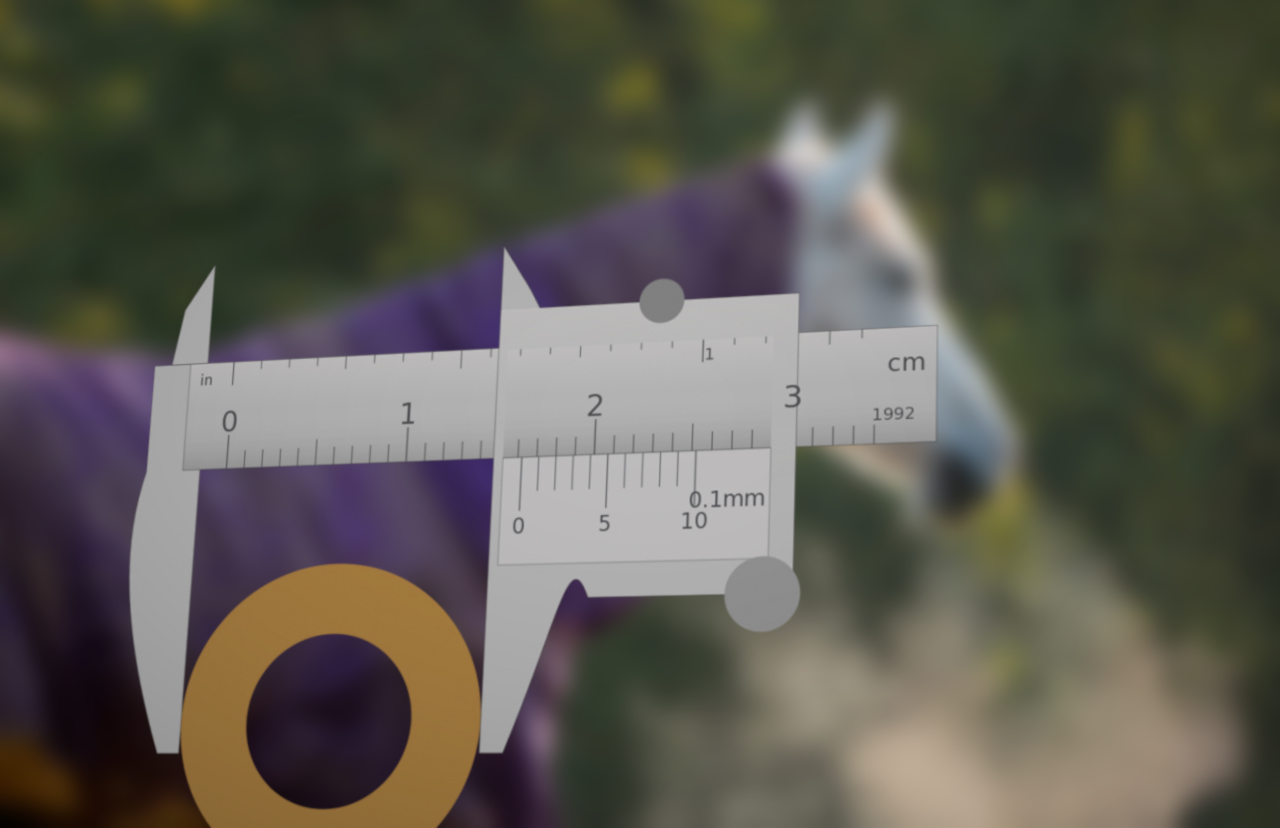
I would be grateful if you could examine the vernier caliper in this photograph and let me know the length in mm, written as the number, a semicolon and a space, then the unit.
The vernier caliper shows 16.2; mm
